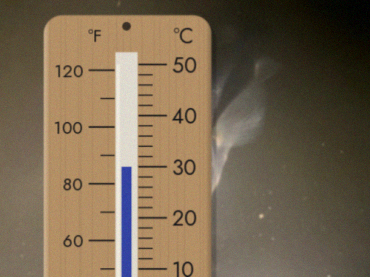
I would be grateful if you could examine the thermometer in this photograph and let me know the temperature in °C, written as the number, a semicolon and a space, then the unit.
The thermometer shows 30; °C
